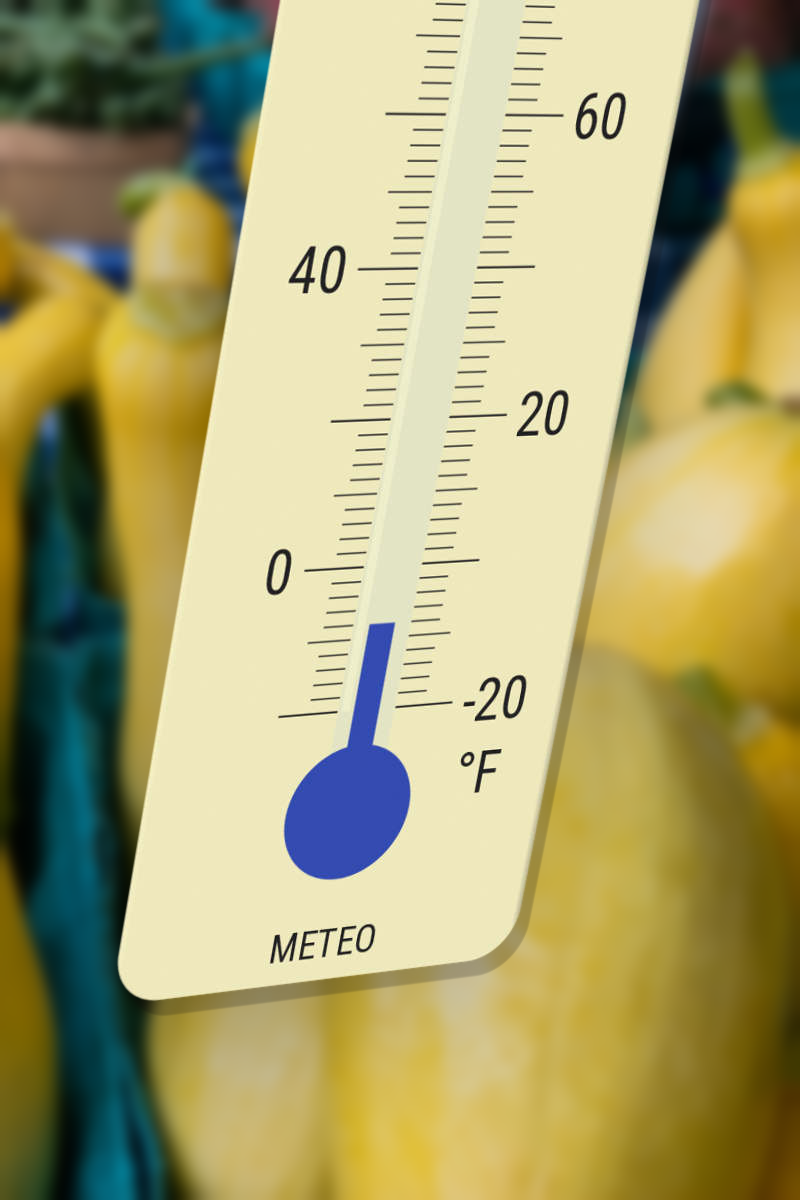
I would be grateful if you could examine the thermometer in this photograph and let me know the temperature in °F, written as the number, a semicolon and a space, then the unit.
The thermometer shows -8; °F
